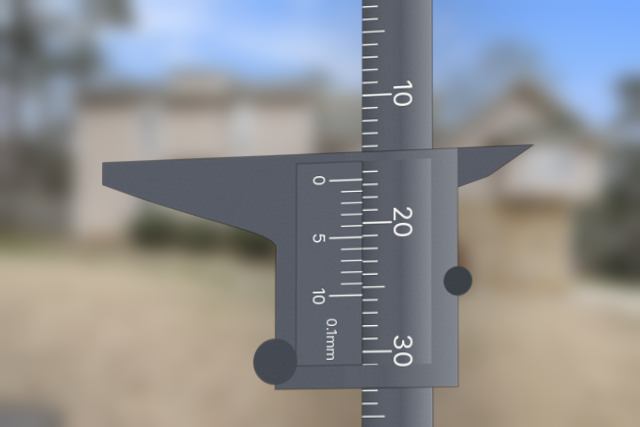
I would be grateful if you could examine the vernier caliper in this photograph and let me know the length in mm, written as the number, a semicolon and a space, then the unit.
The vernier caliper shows 16.6; mm
